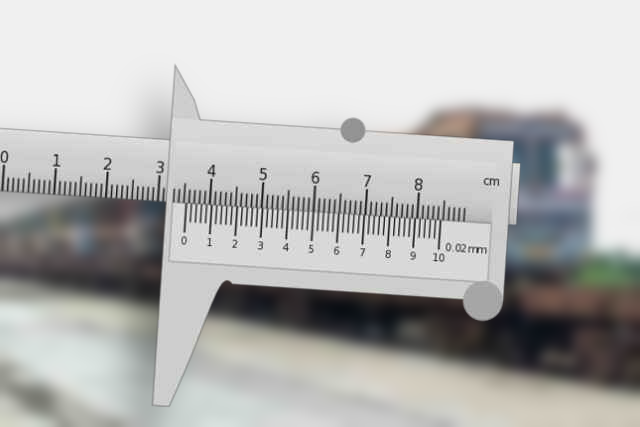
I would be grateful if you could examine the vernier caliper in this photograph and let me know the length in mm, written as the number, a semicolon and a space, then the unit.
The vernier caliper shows 35.5; mm
